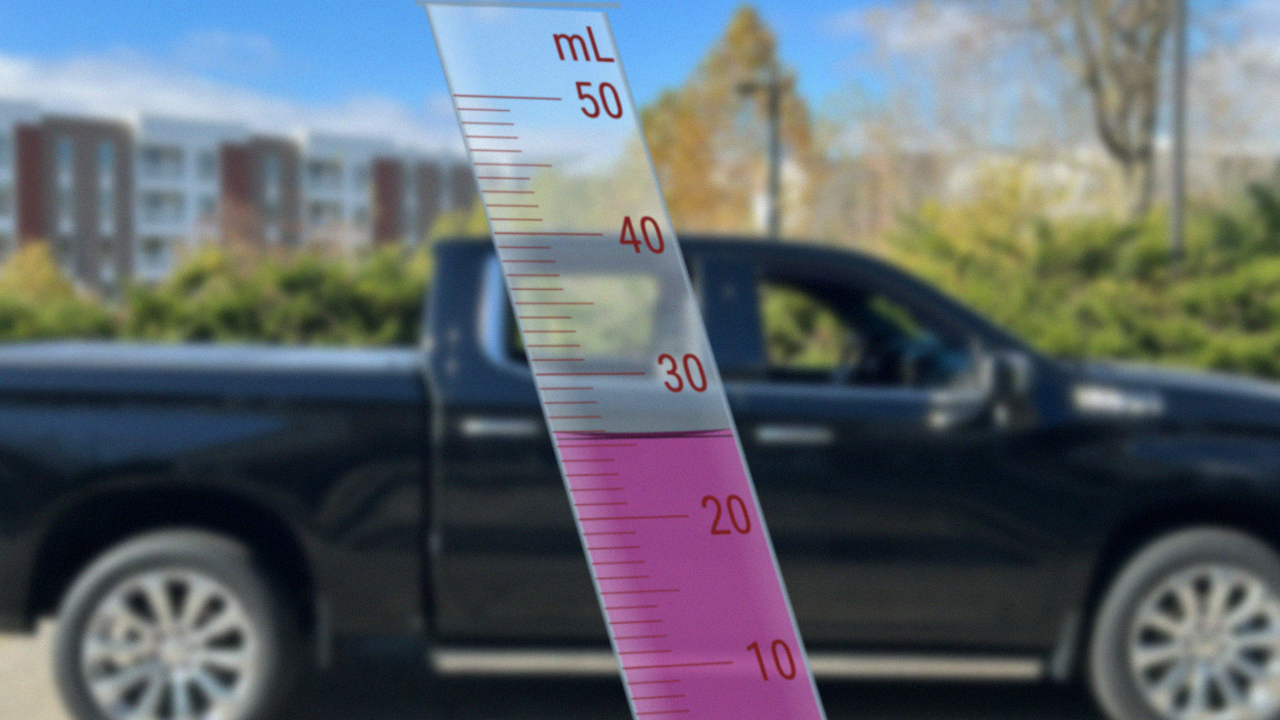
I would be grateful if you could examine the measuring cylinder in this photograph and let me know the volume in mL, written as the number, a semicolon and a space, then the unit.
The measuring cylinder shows 25.5; mL
